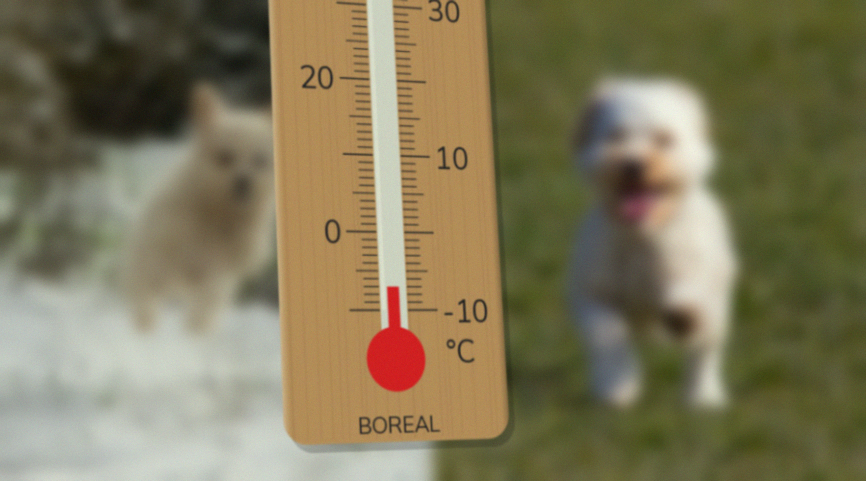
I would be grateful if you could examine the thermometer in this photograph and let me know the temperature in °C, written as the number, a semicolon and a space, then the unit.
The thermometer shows -7; °C
